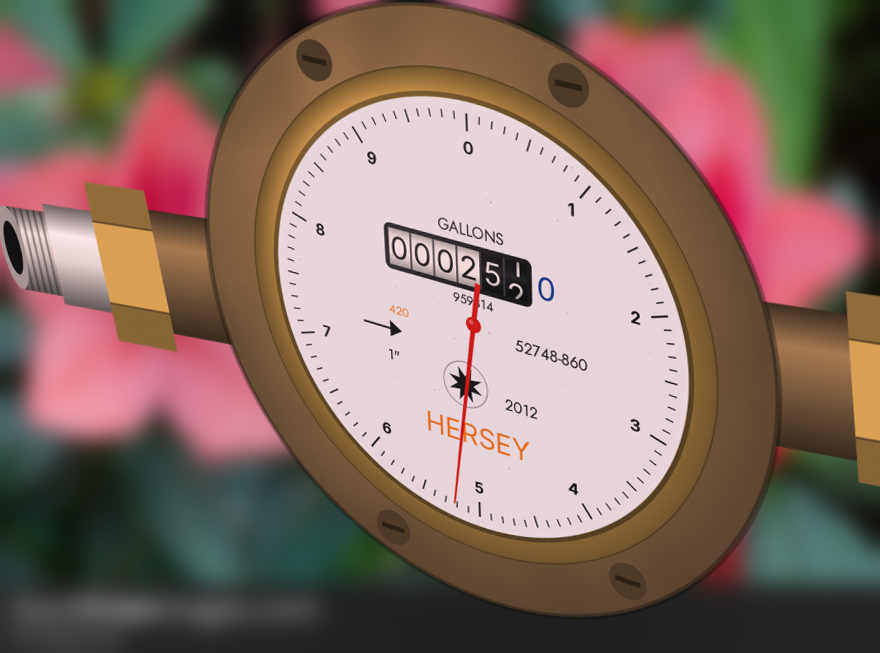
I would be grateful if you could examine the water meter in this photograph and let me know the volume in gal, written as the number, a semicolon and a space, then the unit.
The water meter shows 2515.2; gal
